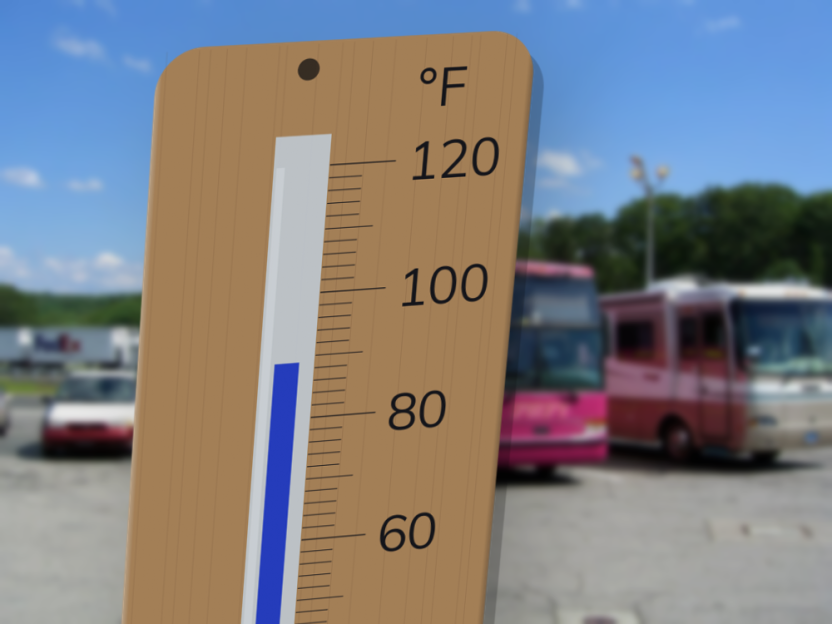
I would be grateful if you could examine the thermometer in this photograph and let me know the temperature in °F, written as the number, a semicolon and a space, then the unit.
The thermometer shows 89; °F
